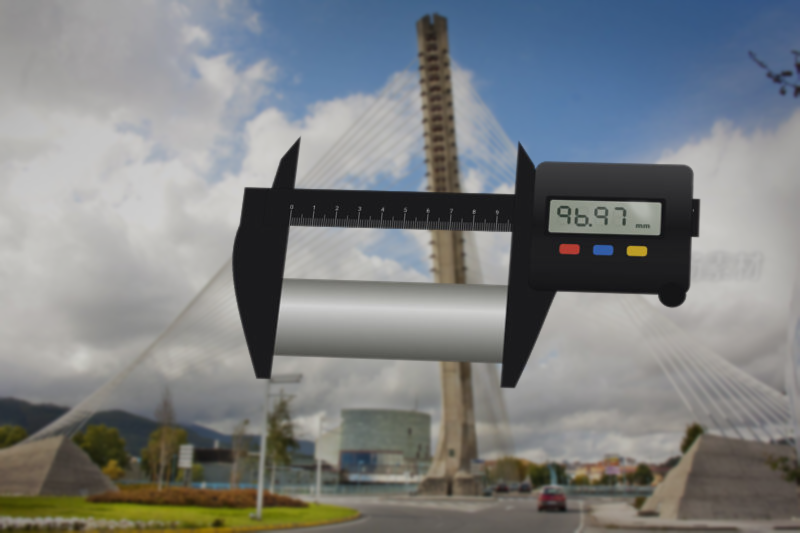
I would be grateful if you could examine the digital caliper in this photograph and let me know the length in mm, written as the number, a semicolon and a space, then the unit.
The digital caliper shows 96.97; mm
